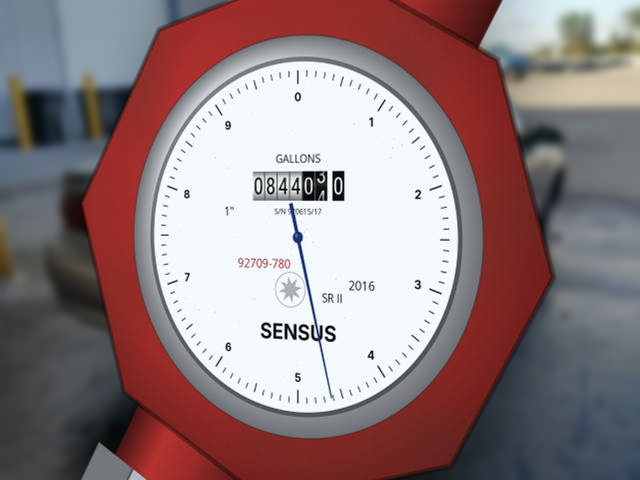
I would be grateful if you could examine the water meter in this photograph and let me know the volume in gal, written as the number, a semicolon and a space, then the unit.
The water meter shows 844034.6; gal
